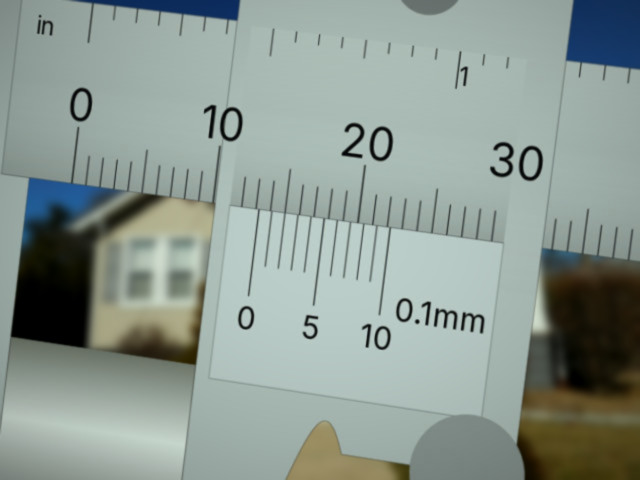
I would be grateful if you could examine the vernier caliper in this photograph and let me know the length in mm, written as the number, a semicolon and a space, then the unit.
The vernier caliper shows 13.2; mm
